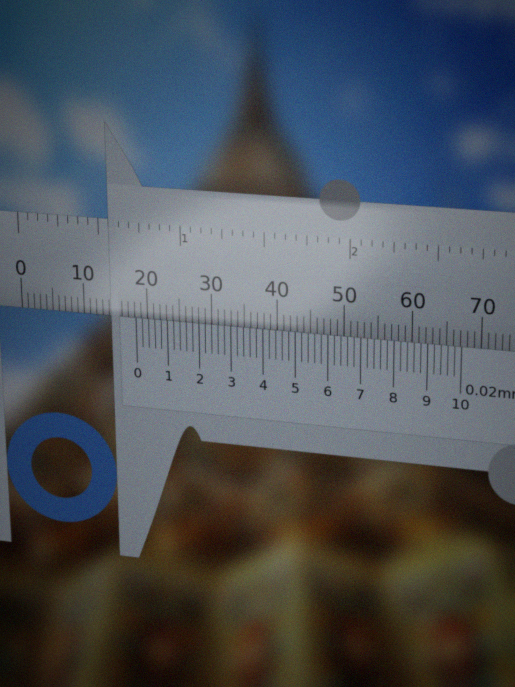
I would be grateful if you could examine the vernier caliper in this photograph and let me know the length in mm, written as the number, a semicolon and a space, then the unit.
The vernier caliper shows 18.2; mm
